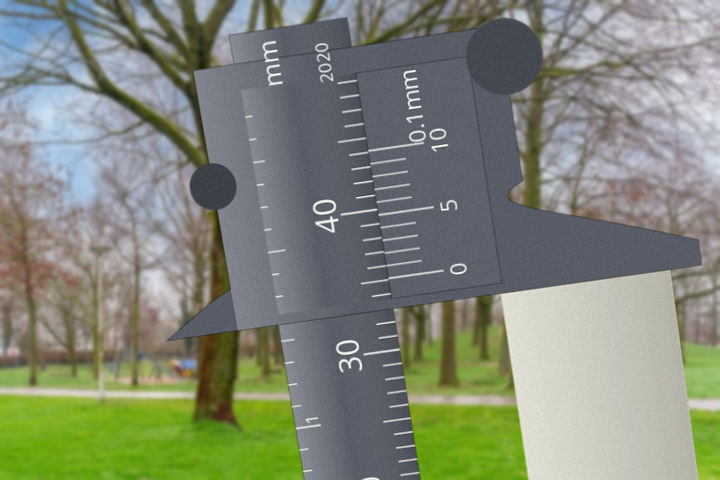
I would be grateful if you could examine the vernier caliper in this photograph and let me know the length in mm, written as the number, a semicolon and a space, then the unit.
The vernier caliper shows 35.1; mm
